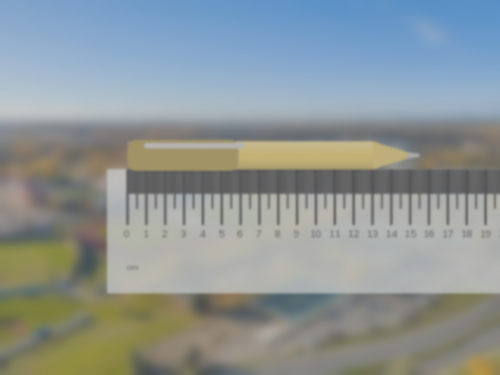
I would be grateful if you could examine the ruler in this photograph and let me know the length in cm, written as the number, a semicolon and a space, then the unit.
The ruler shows 15.5; cm
